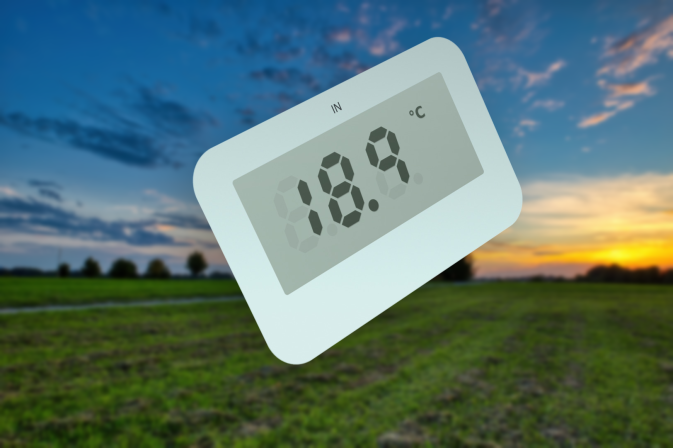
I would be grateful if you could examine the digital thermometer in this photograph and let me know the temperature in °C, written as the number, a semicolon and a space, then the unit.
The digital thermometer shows 18.9; °C
